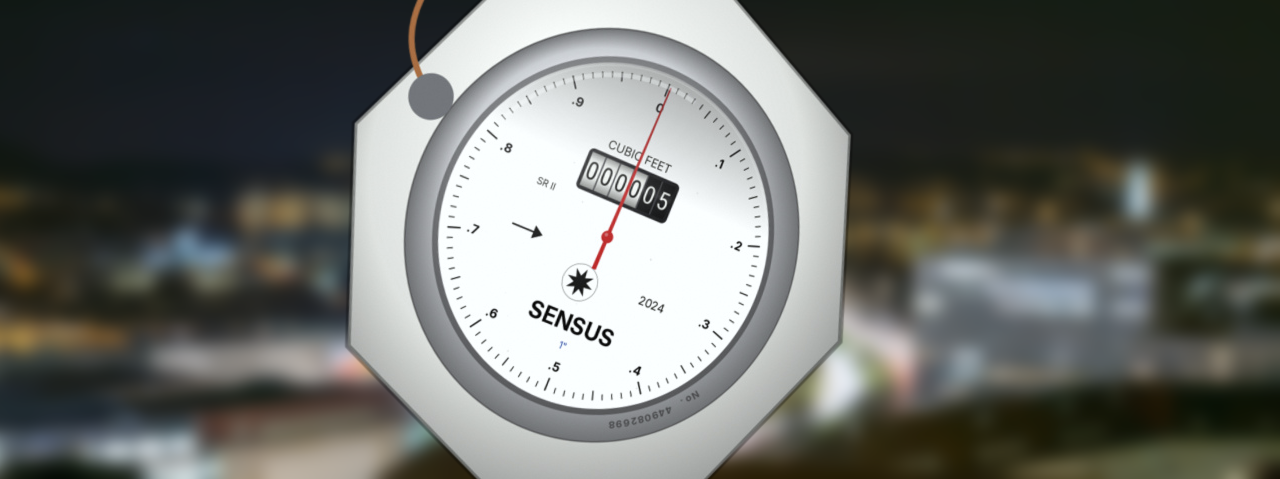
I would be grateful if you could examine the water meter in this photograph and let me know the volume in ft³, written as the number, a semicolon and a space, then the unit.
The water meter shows 5.00; ft³
